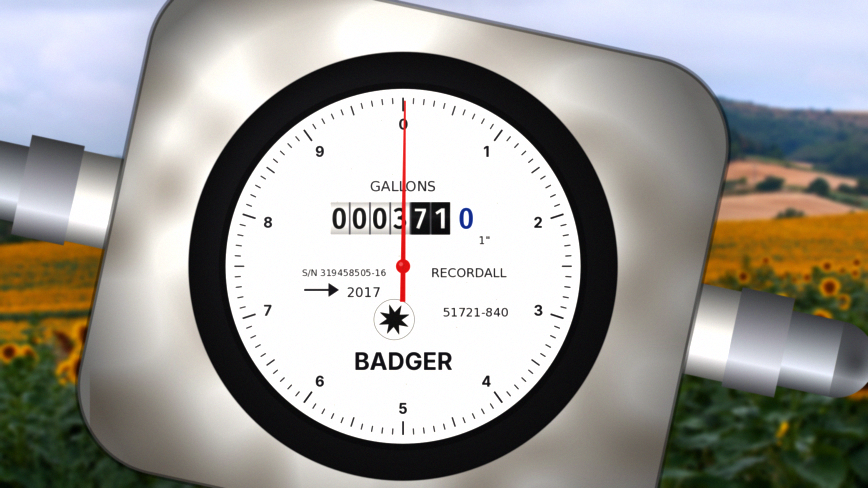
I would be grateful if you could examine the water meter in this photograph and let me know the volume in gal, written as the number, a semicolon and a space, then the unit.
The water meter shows 3710.0; gal
